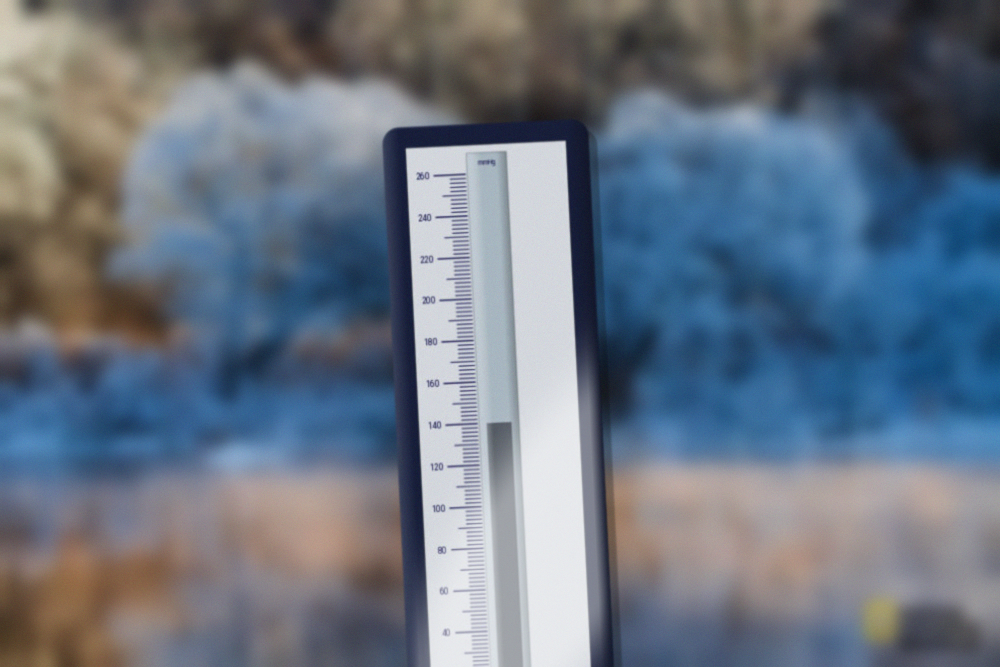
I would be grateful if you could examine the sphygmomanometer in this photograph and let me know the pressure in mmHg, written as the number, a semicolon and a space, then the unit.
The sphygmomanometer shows 140; mmHg
